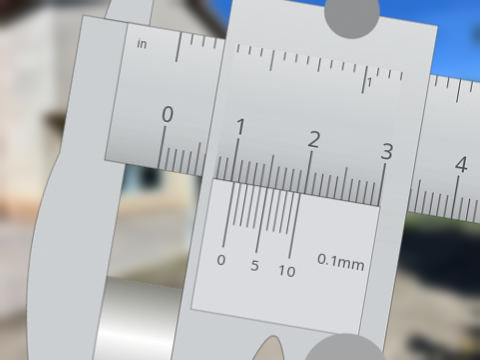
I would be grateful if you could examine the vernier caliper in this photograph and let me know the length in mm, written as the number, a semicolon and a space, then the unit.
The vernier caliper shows 10.4; mm
